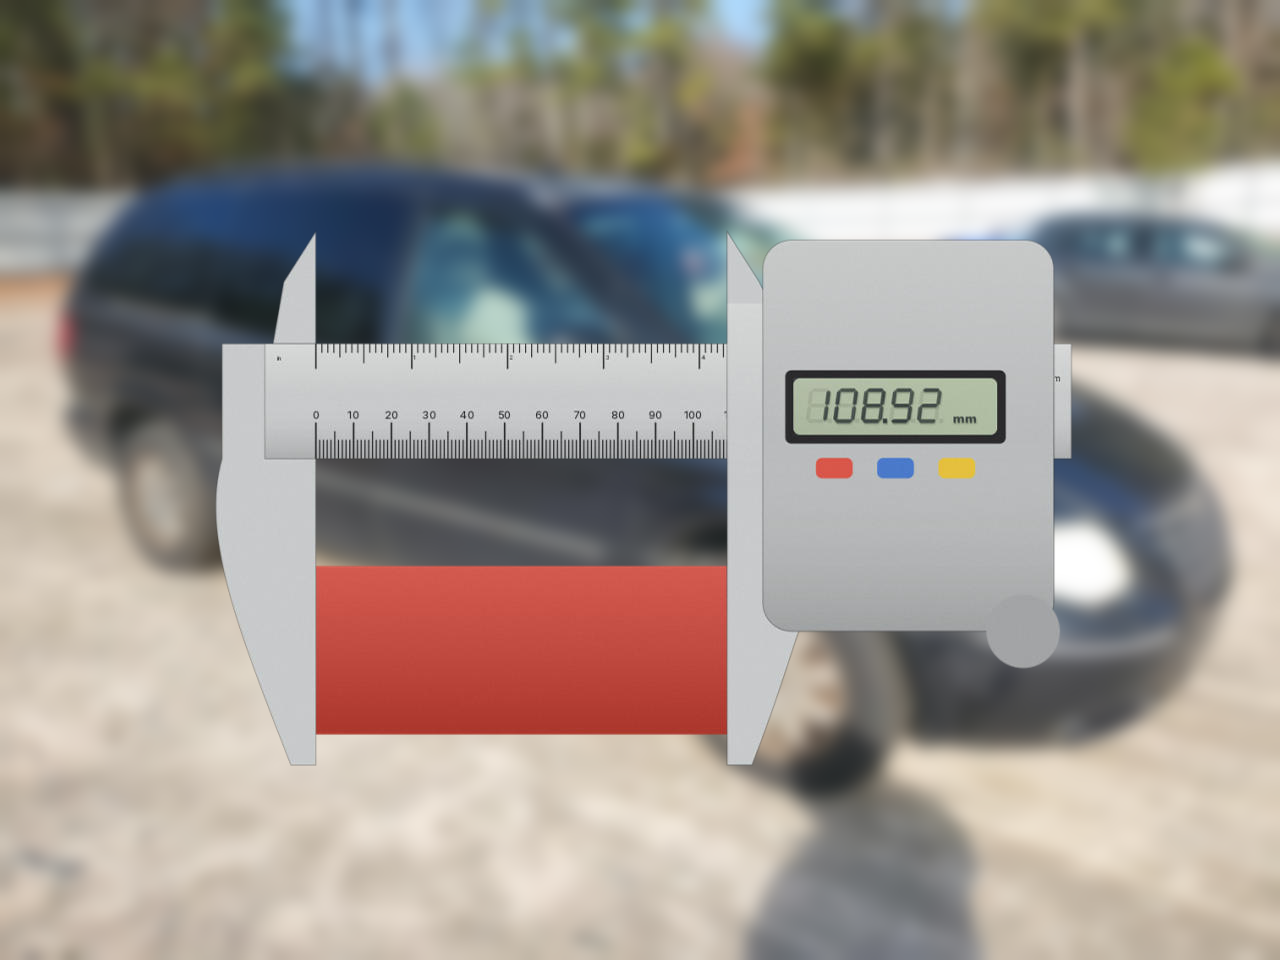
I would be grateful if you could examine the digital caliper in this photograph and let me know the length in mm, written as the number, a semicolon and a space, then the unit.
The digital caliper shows 108.92; mm
